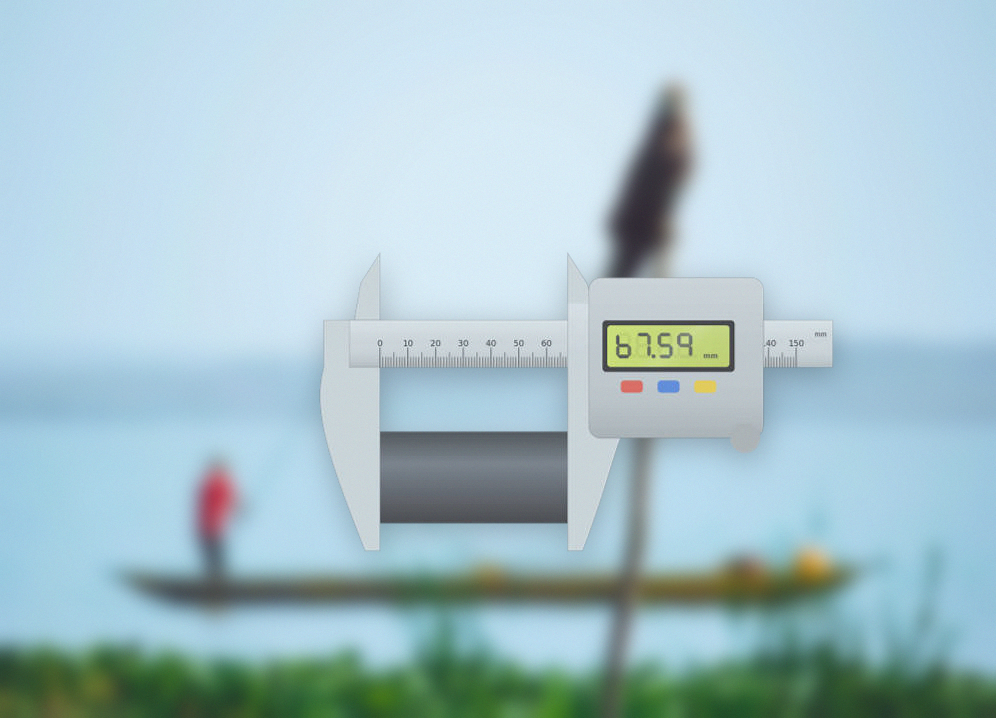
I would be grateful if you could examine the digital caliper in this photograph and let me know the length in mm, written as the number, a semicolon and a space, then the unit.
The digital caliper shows 67.59; mm
